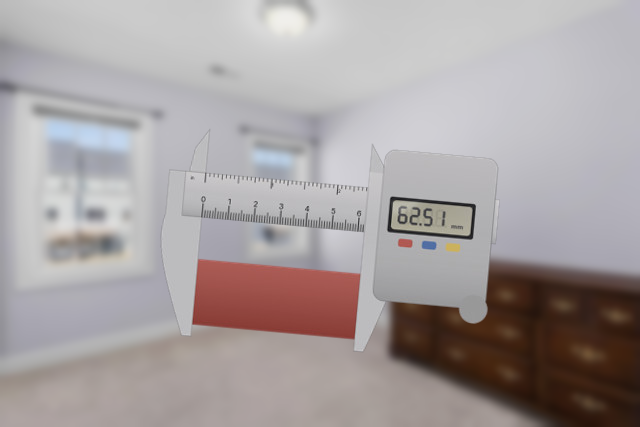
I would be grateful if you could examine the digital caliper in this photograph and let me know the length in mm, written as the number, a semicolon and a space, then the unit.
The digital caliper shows 62.51; mm
